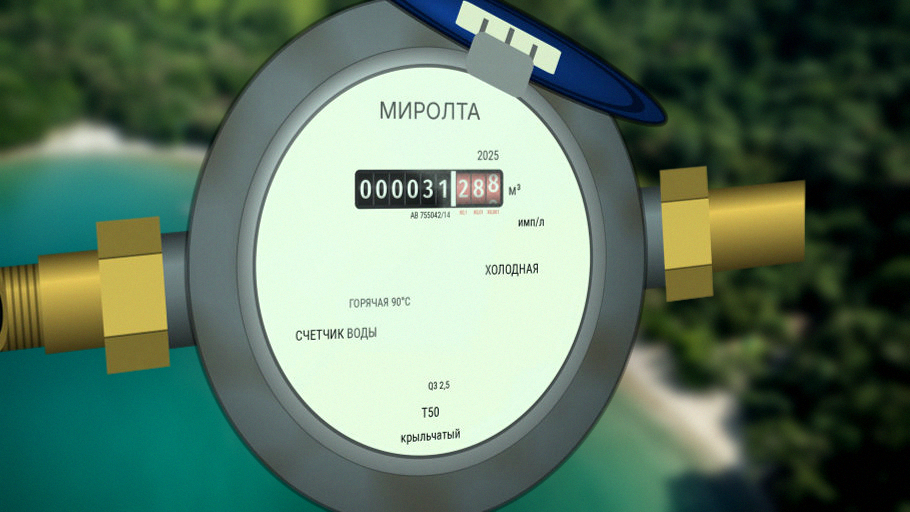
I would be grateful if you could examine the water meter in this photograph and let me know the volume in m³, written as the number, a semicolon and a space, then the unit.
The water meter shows 31.288; m³
